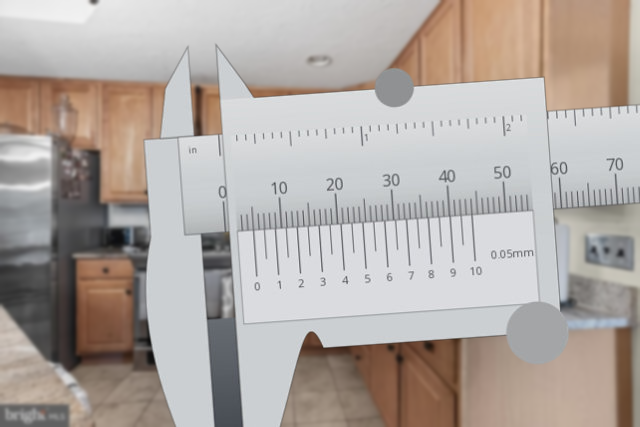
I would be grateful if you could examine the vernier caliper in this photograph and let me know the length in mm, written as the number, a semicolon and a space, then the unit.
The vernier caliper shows 5.0; mm
